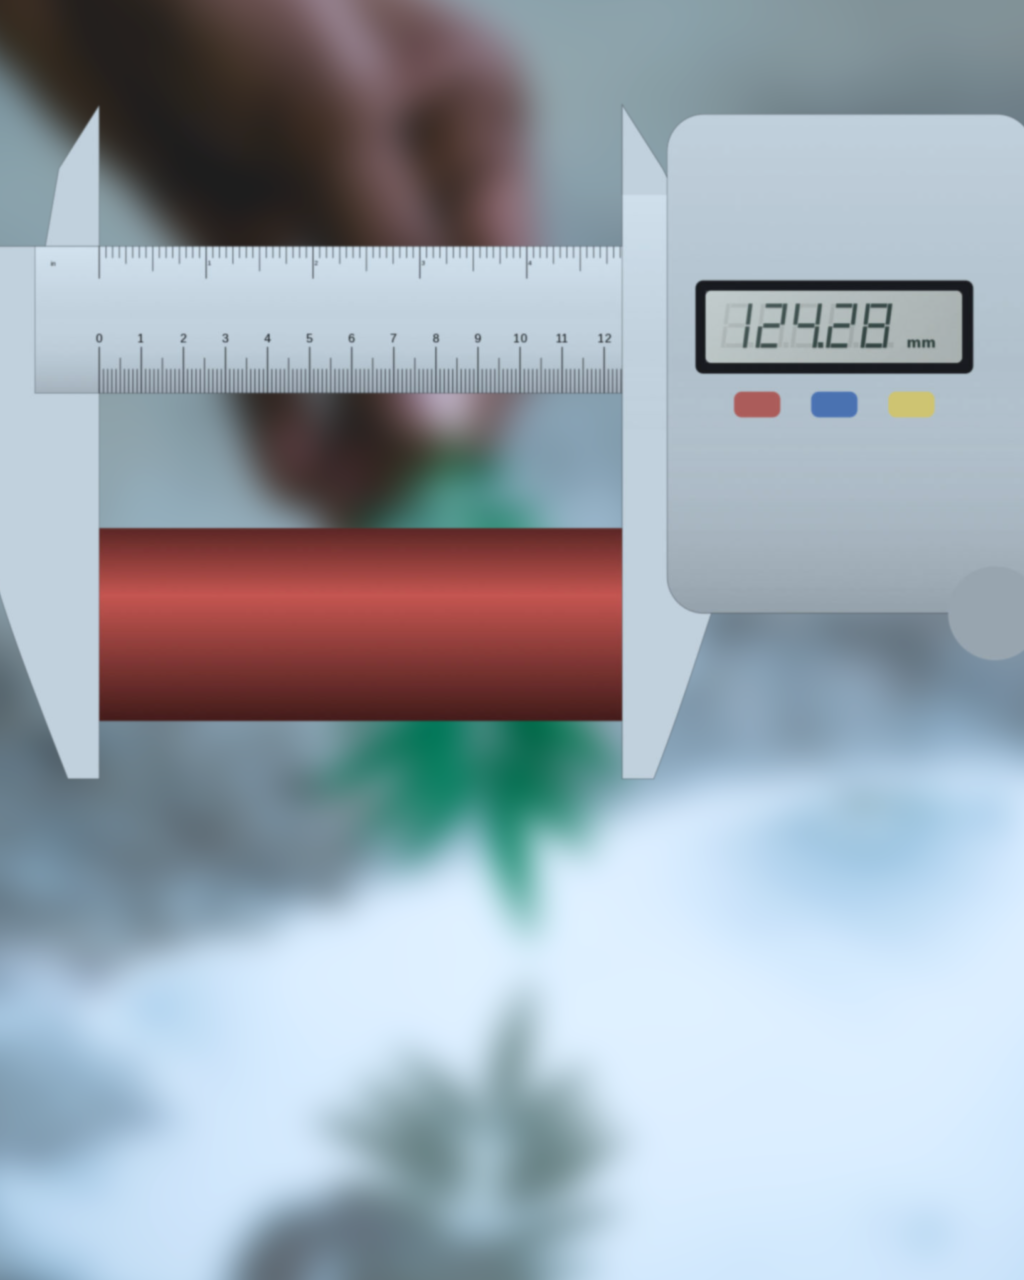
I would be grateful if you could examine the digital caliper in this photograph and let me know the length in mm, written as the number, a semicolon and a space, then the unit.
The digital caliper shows 124.28; mm
